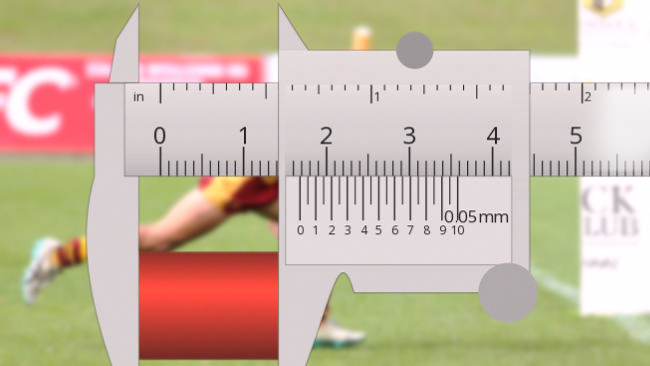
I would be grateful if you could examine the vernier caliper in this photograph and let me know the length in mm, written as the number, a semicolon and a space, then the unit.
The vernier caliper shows 16.8; mm
